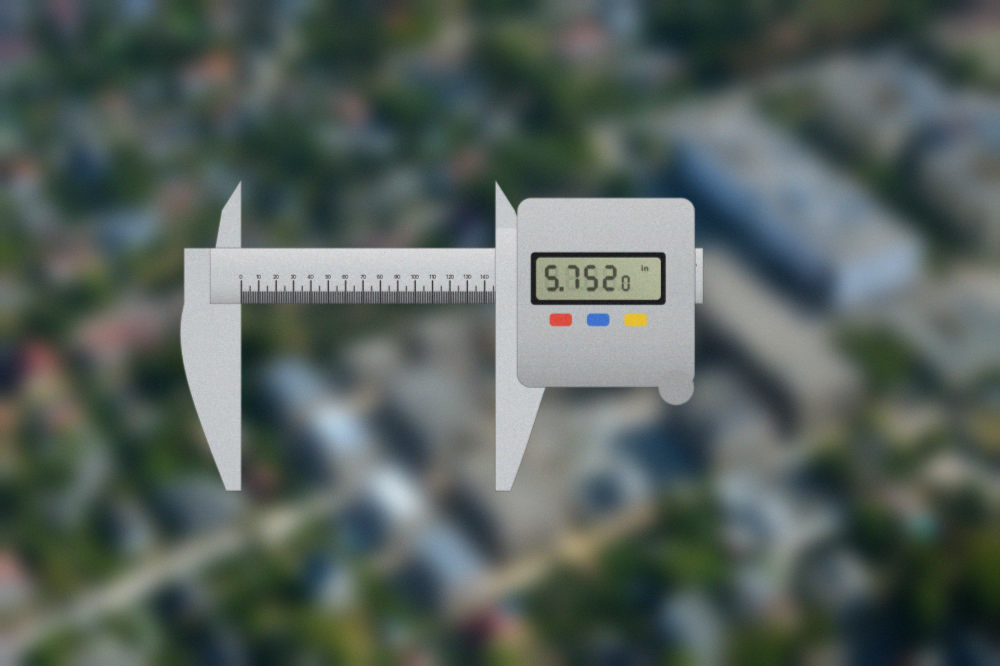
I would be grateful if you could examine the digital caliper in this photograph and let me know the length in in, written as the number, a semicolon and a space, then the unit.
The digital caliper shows 5.7520; in
